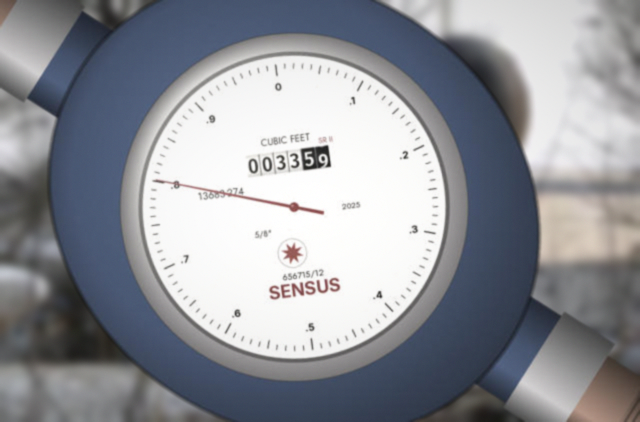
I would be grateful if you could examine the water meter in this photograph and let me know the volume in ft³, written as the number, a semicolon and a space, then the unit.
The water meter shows 3358.80; ft³
